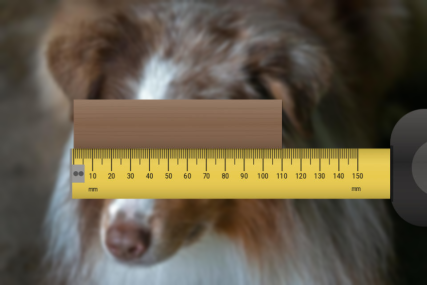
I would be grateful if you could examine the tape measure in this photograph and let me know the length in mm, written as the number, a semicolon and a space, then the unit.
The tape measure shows 110; mm
